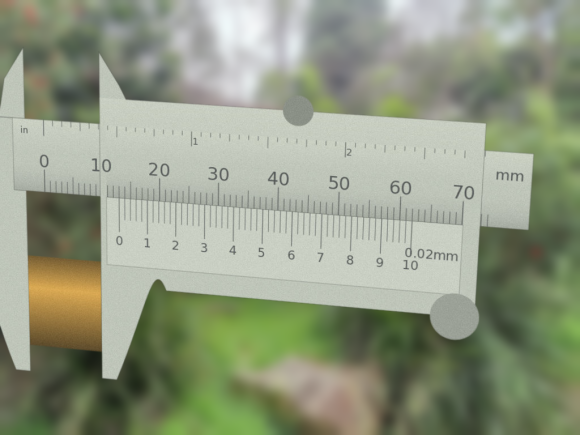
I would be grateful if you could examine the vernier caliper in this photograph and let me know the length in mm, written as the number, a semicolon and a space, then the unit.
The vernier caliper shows 13.0; mm
